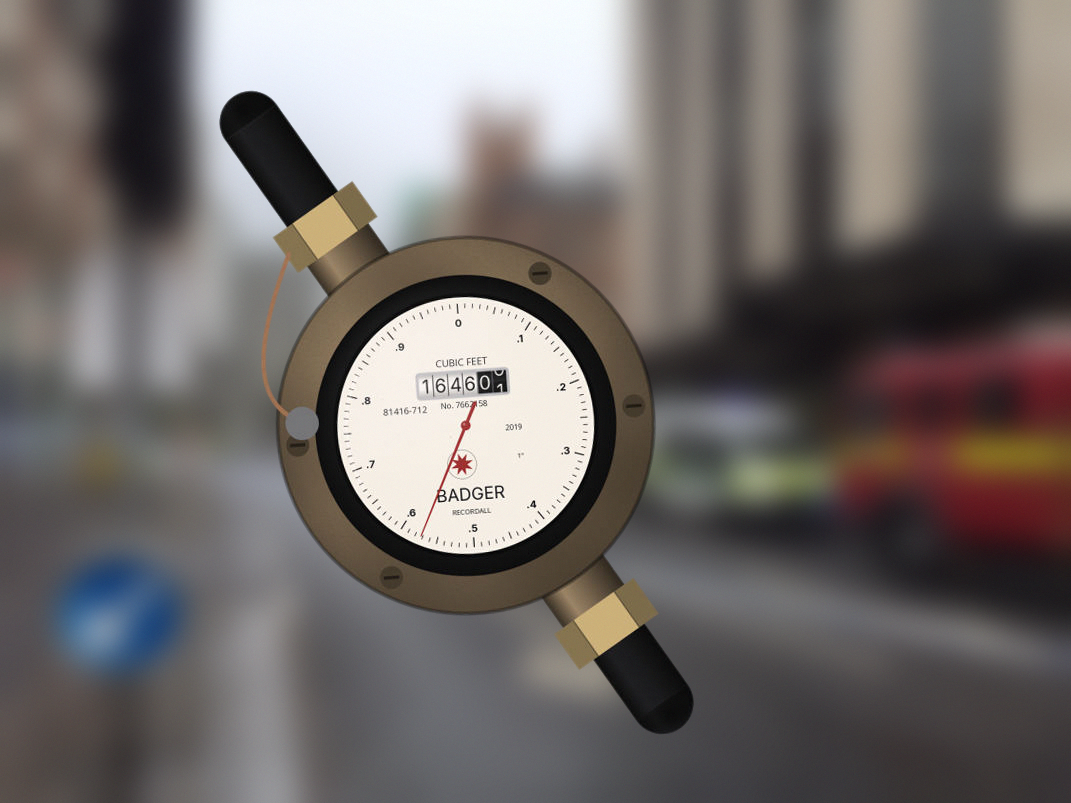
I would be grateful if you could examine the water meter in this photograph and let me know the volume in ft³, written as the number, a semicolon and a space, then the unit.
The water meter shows 164600.57; ft³
